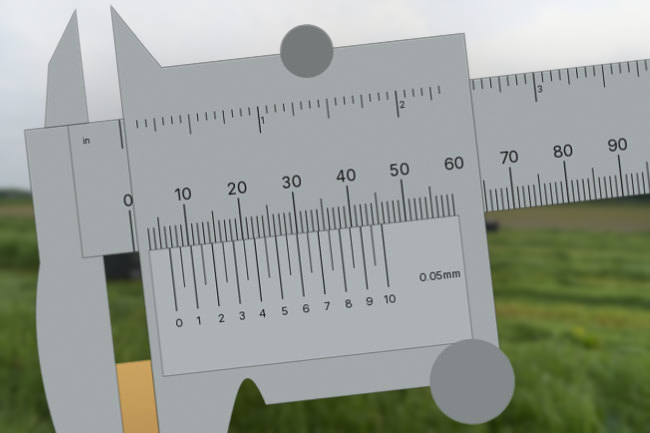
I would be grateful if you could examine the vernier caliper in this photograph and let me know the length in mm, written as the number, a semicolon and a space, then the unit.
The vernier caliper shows 6.5; mm
